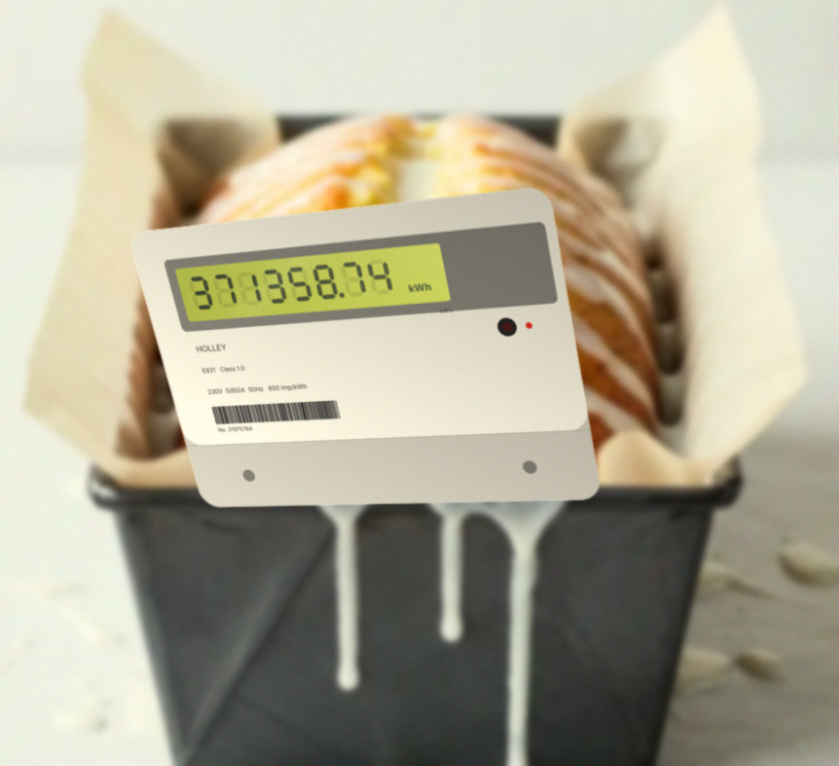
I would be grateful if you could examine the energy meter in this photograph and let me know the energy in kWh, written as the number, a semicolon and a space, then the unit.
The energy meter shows 371358.74; kWh
